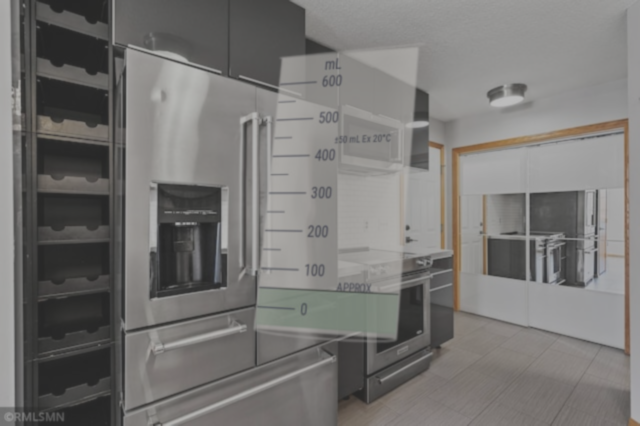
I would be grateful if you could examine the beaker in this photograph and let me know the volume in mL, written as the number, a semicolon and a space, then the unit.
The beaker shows 50; mL
